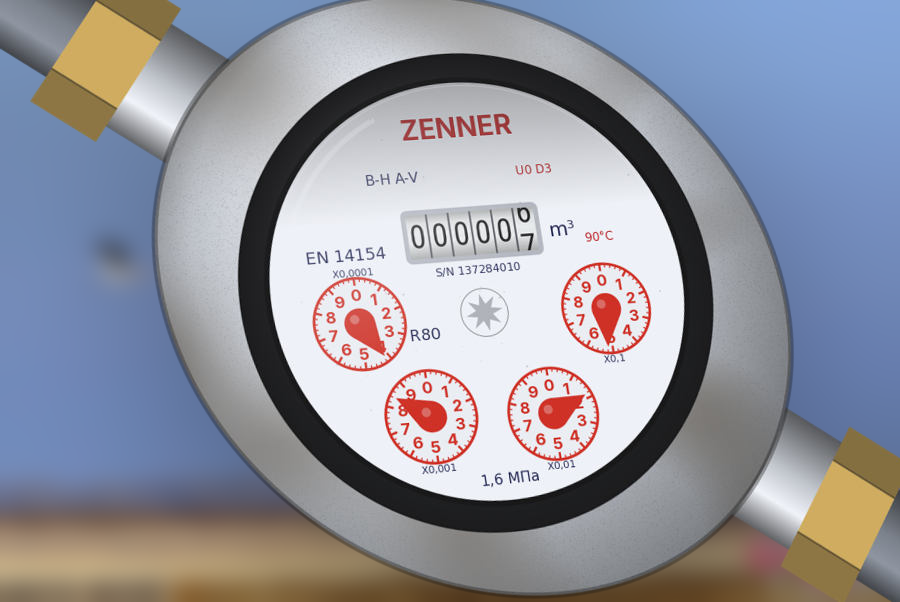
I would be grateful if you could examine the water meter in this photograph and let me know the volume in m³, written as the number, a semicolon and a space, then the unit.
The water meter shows 6.5184; m³
